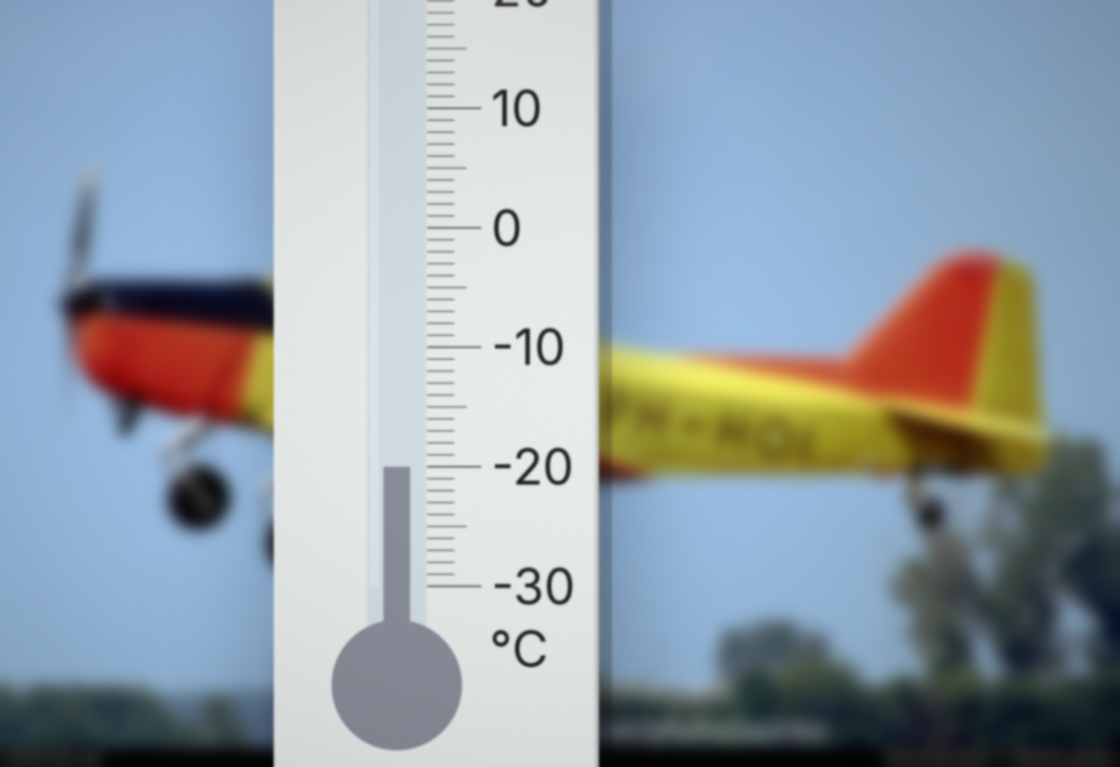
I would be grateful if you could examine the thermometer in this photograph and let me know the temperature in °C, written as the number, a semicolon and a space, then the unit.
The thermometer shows -20; °C
